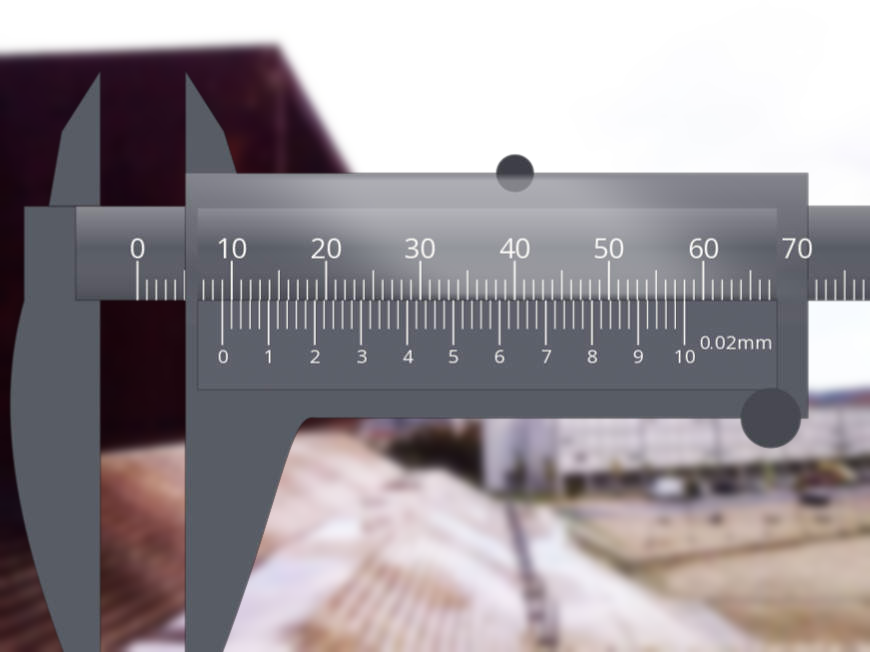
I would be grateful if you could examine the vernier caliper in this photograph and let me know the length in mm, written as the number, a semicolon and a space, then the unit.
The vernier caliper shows 9.0; mm
